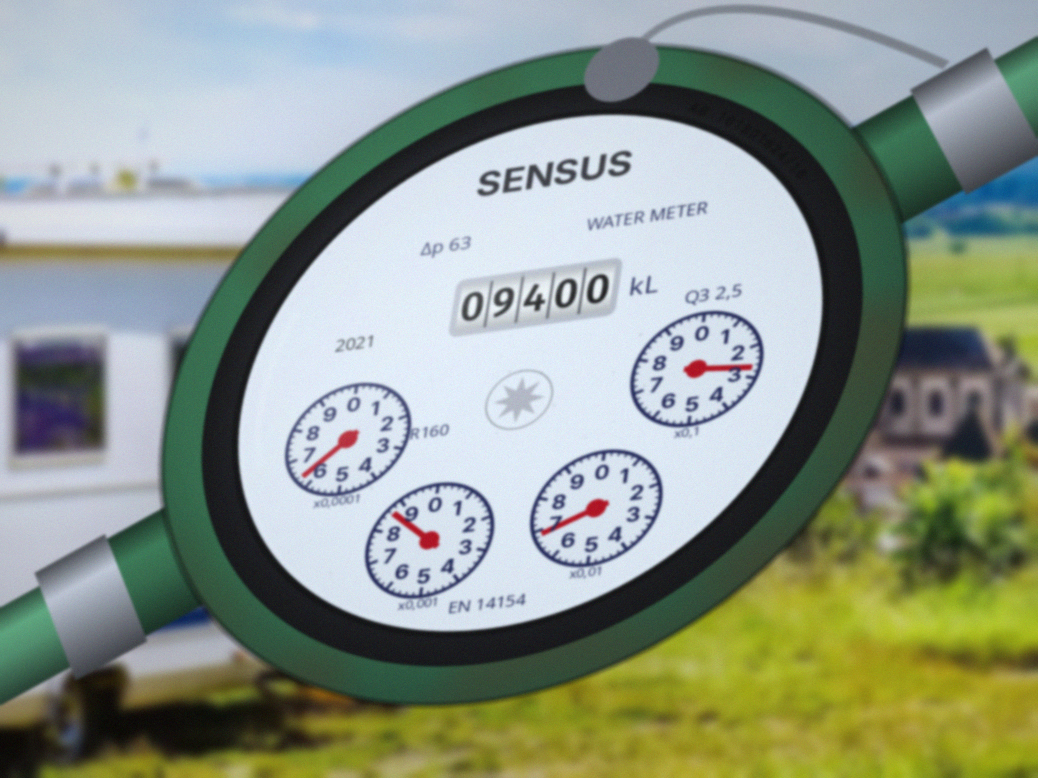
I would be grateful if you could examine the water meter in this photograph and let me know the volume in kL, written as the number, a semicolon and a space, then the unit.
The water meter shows 9400.2686; kL
